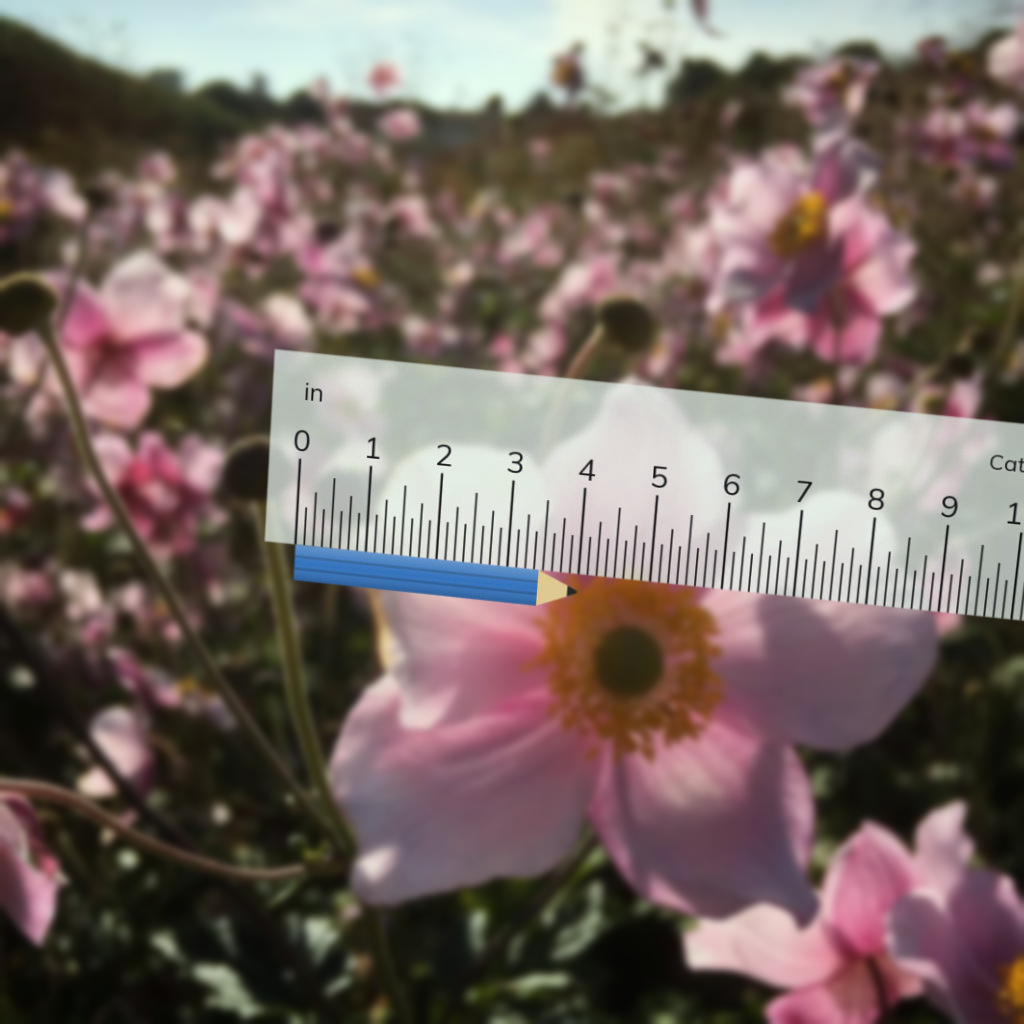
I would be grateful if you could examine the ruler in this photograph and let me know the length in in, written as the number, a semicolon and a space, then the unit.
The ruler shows 4; in
